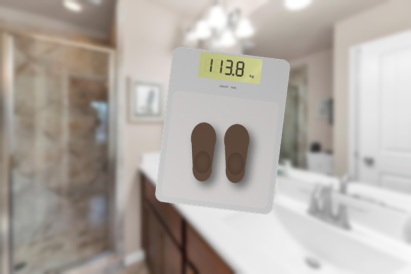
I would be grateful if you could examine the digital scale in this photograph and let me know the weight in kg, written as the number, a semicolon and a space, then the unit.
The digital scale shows 113.8; kg
